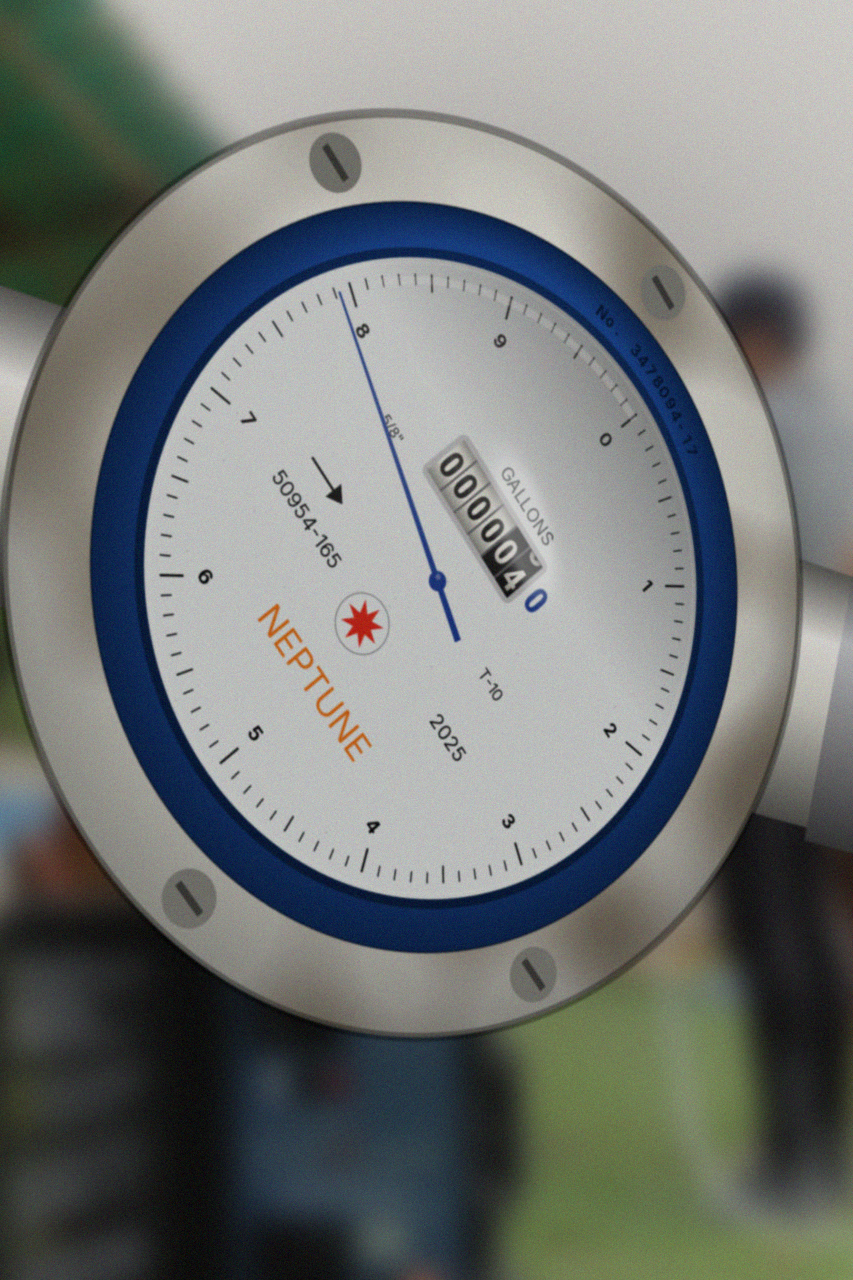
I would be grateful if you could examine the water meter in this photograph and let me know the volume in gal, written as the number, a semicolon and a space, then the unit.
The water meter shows 37.9; gal
